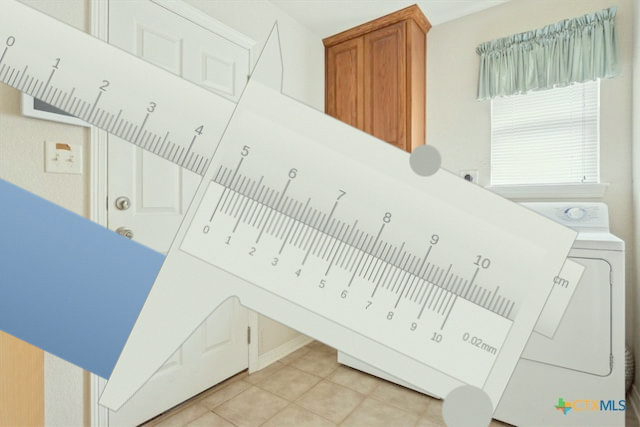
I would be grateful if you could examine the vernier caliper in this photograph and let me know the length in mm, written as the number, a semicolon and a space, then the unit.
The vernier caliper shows 49.5; mm
